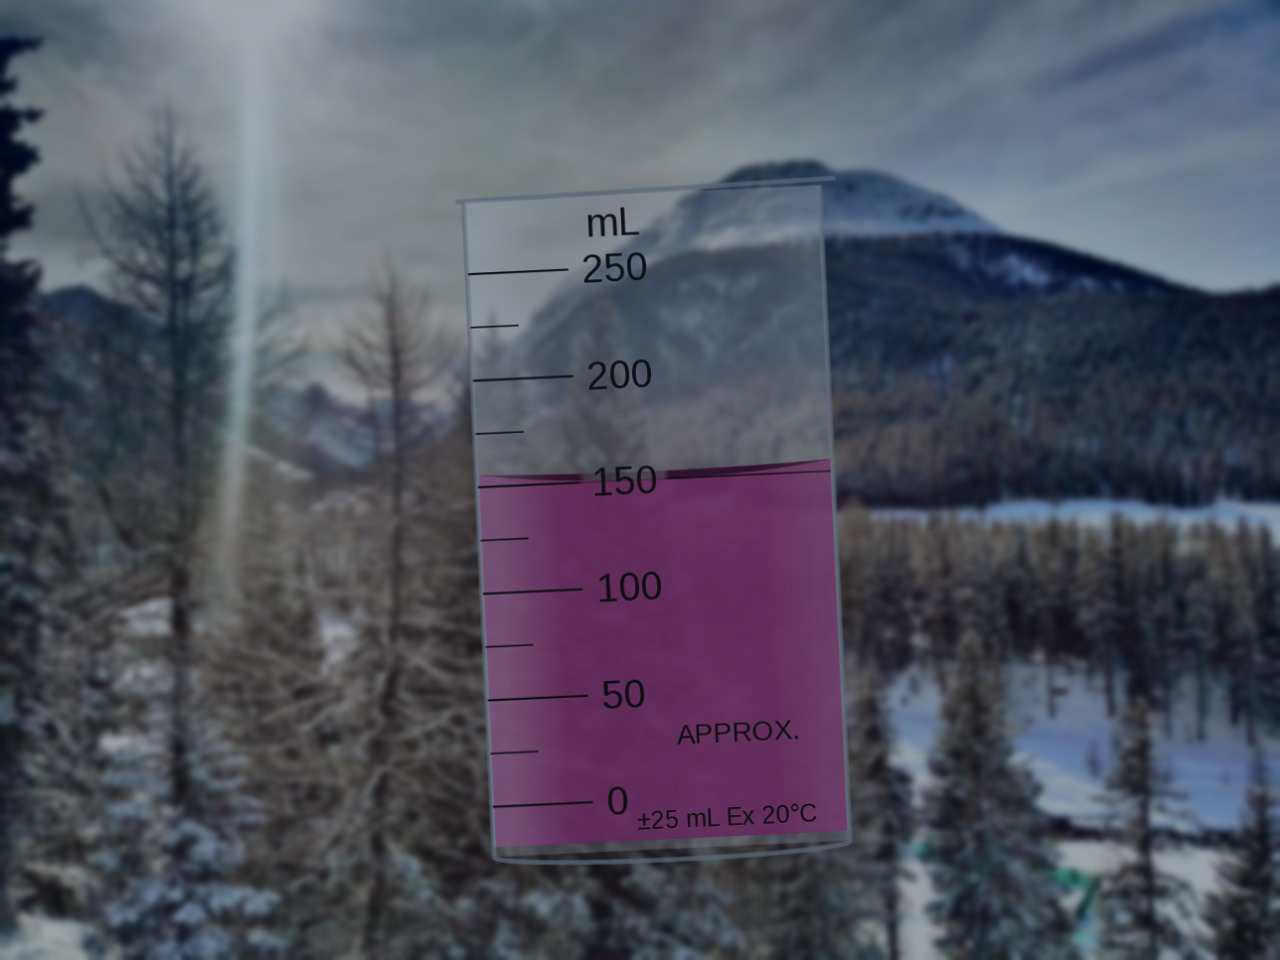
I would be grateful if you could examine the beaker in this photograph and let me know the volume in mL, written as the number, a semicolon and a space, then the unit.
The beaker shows 150; mL
